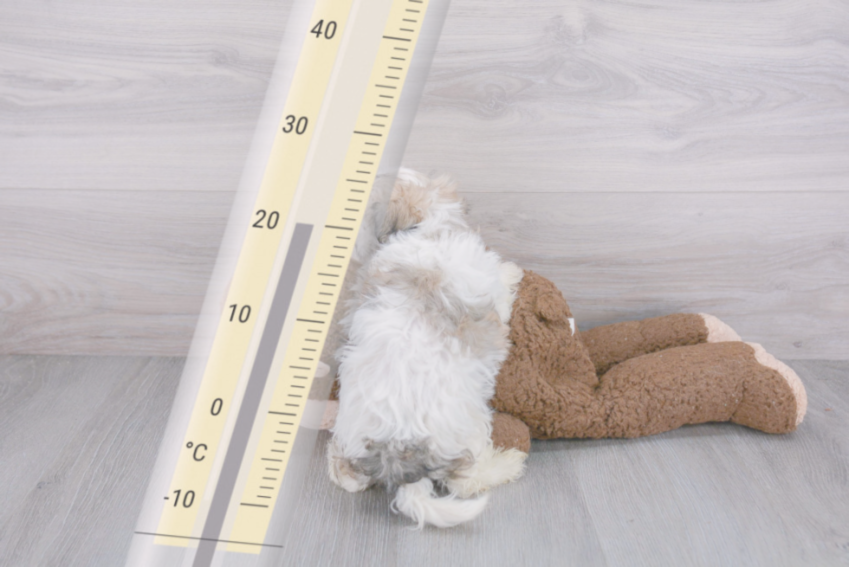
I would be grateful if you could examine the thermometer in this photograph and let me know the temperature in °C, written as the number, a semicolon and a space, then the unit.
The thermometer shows 20; °C
